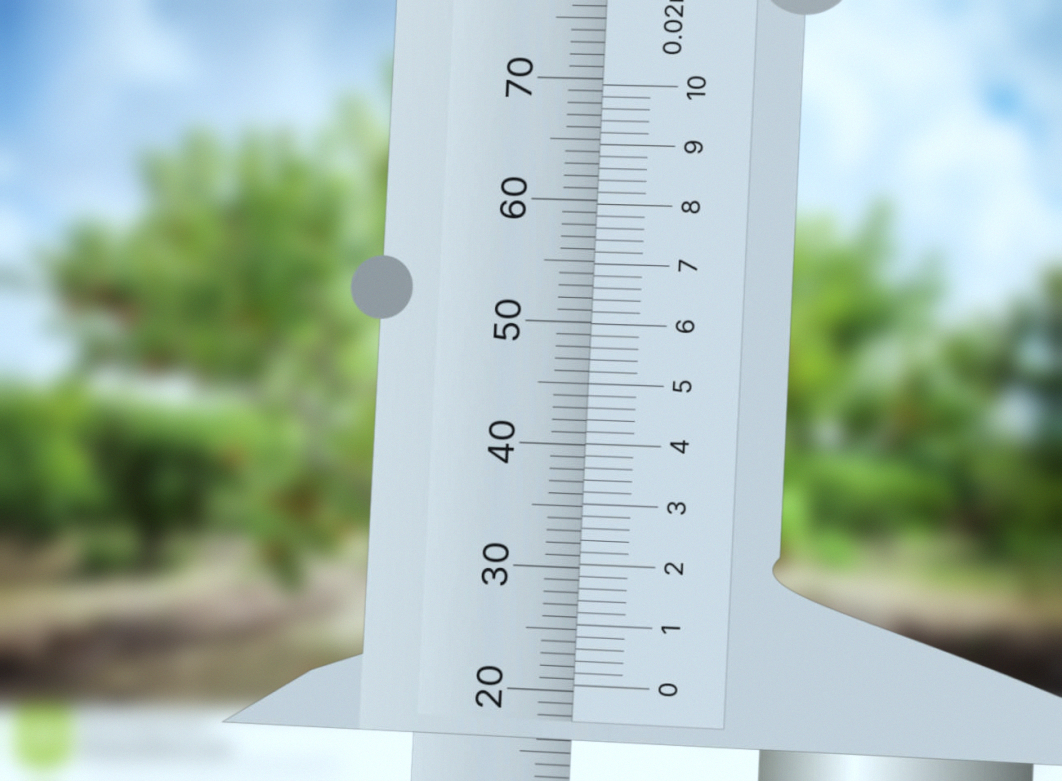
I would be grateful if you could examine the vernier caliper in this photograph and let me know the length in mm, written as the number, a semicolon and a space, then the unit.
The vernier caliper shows 20.5; mm
